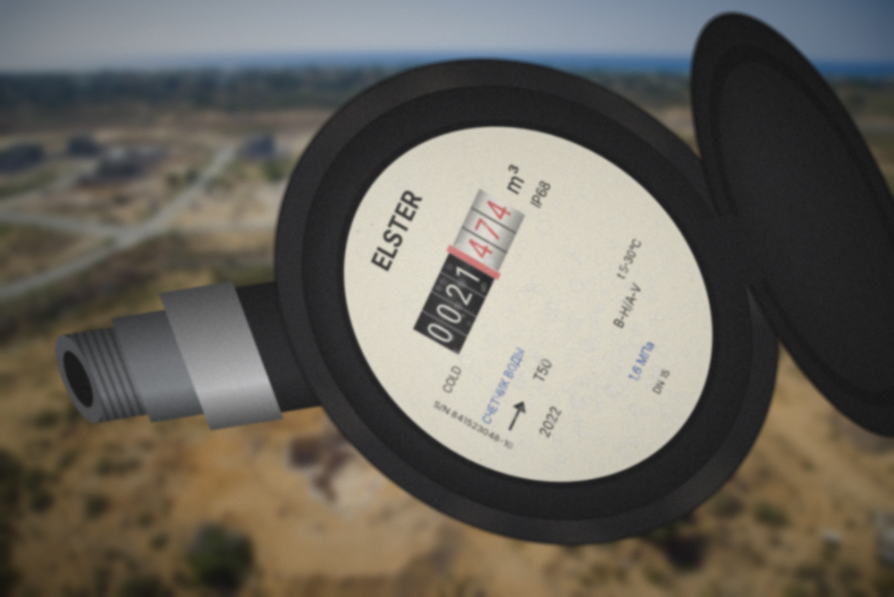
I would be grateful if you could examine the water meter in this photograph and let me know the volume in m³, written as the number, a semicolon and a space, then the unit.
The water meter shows 21.474; m³
